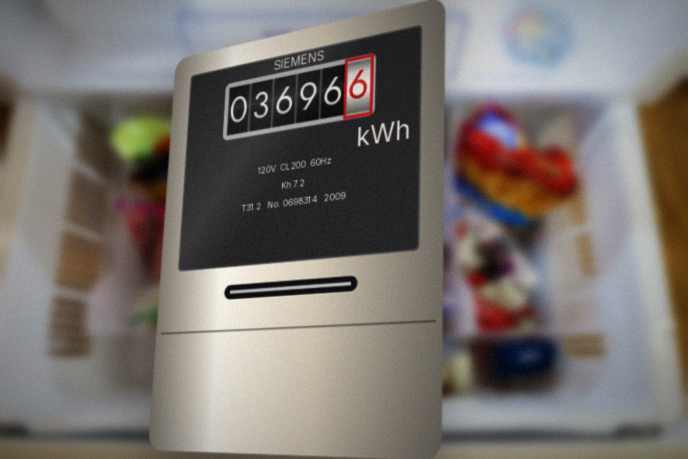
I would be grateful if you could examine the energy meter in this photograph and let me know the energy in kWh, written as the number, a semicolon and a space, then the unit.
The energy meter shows 3696.6; kWh
